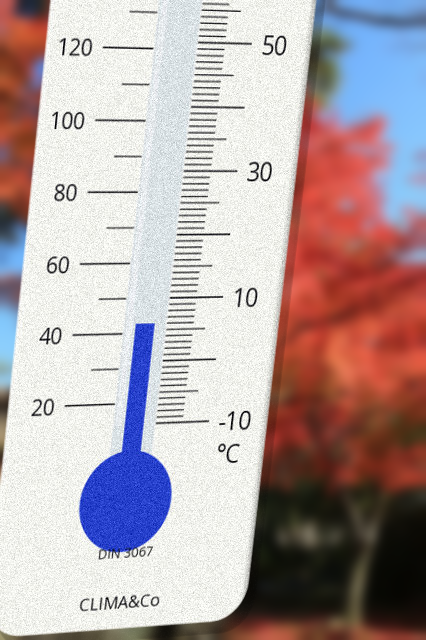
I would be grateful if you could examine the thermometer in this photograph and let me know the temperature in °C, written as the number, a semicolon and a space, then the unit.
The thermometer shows 6; °C
